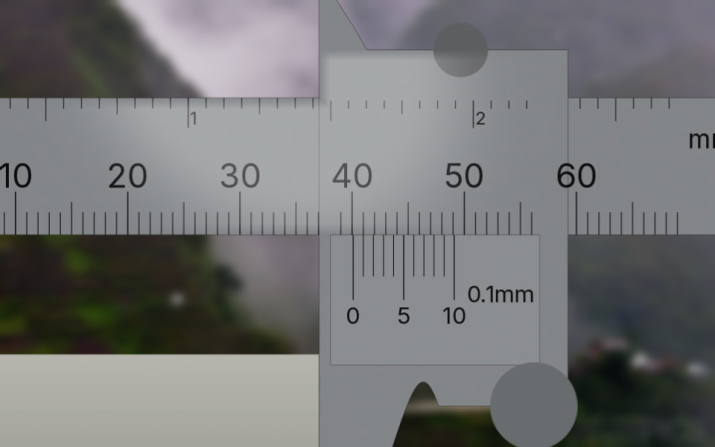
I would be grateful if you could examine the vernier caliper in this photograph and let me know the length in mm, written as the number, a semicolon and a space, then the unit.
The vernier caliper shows 40.1; mm
